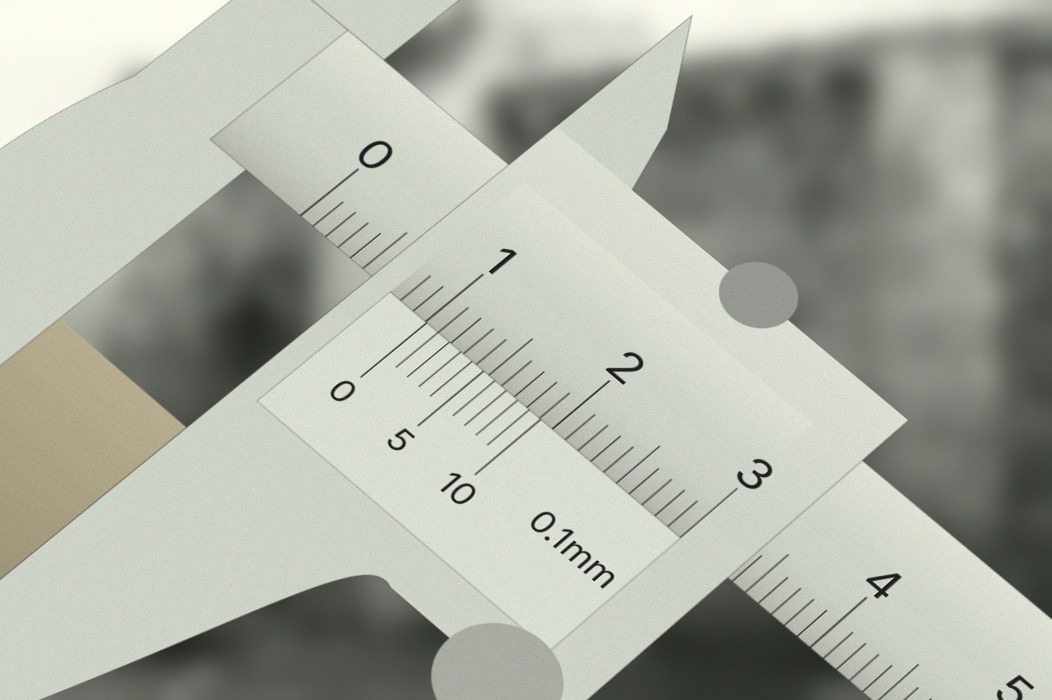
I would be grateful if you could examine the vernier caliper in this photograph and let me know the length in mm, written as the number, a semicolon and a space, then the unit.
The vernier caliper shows 10.1; mm
